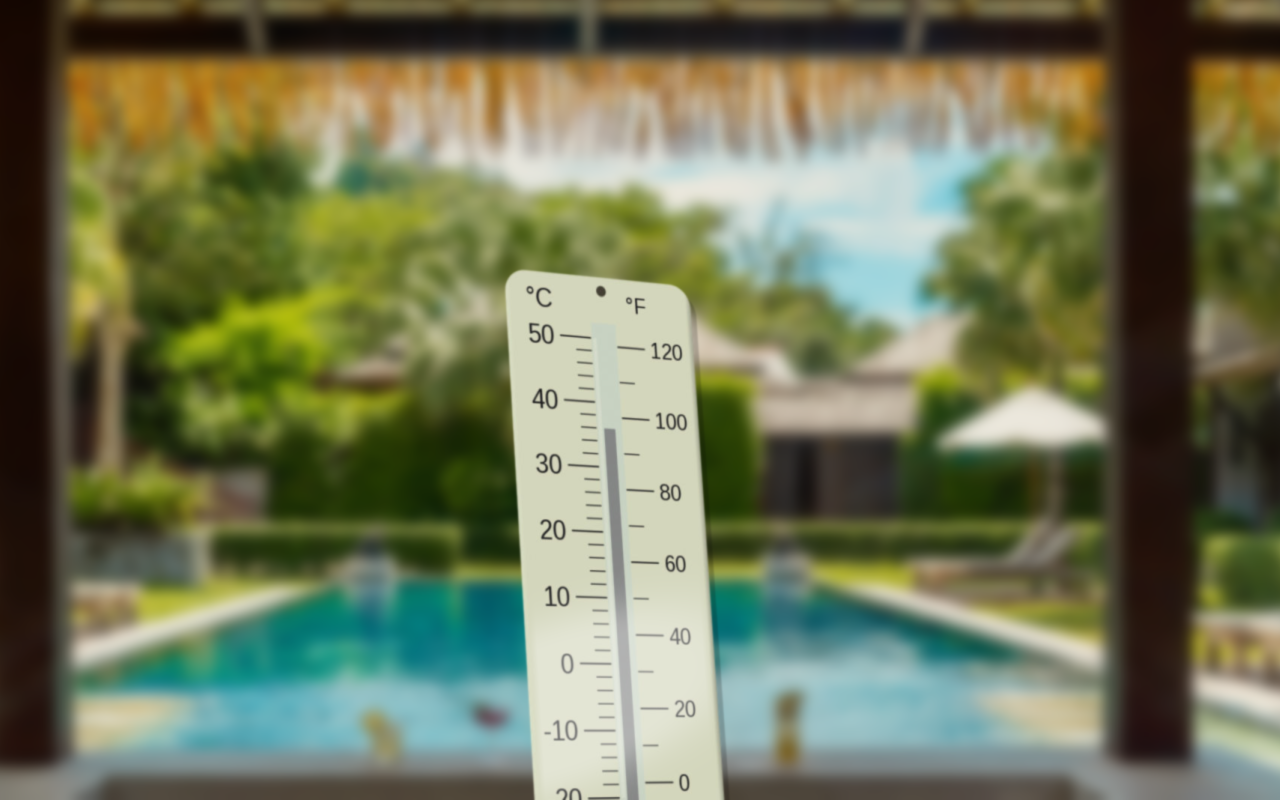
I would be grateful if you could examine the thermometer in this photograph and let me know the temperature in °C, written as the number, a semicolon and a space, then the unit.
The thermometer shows 36; °C
